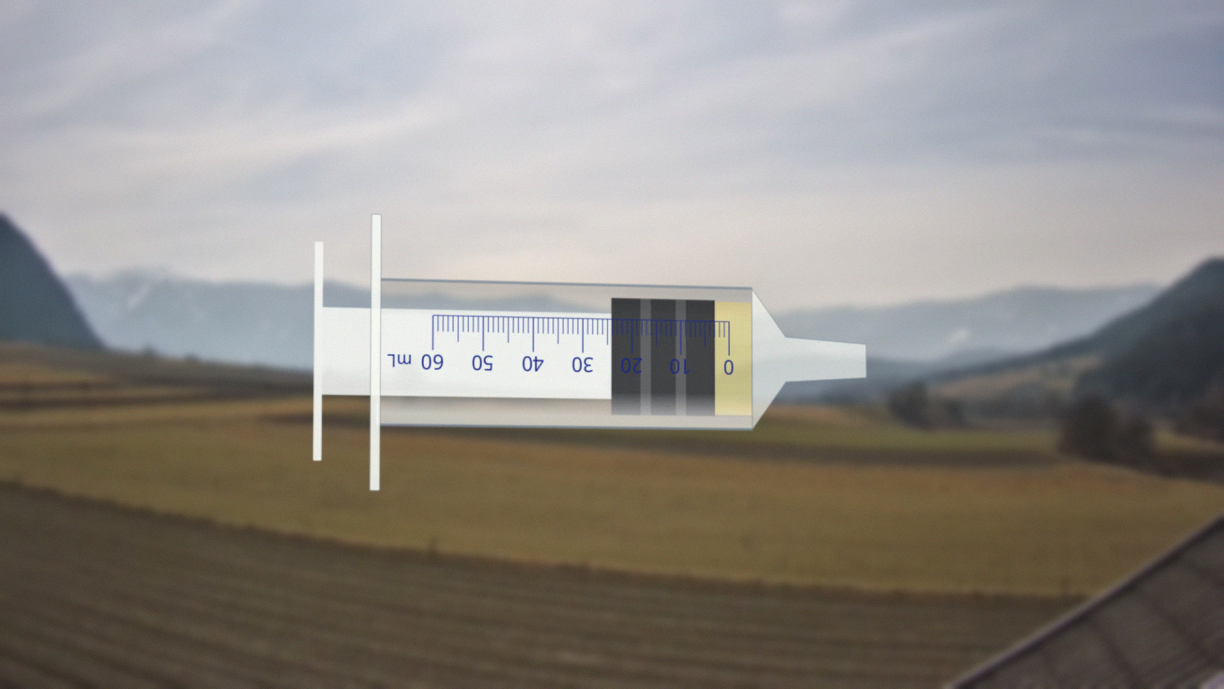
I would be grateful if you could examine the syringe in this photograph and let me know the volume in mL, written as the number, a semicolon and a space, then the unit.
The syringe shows 3; mL
